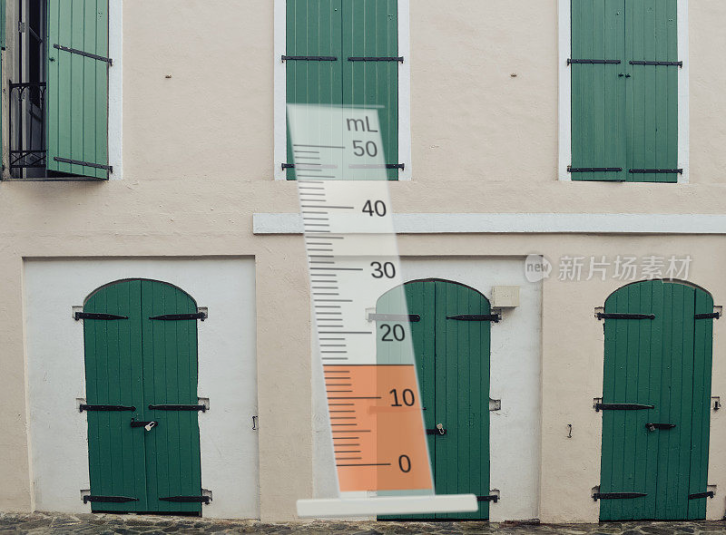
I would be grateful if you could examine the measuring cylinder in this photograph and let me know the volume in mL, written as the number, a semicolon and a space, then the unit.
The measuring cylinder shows 15; mL
